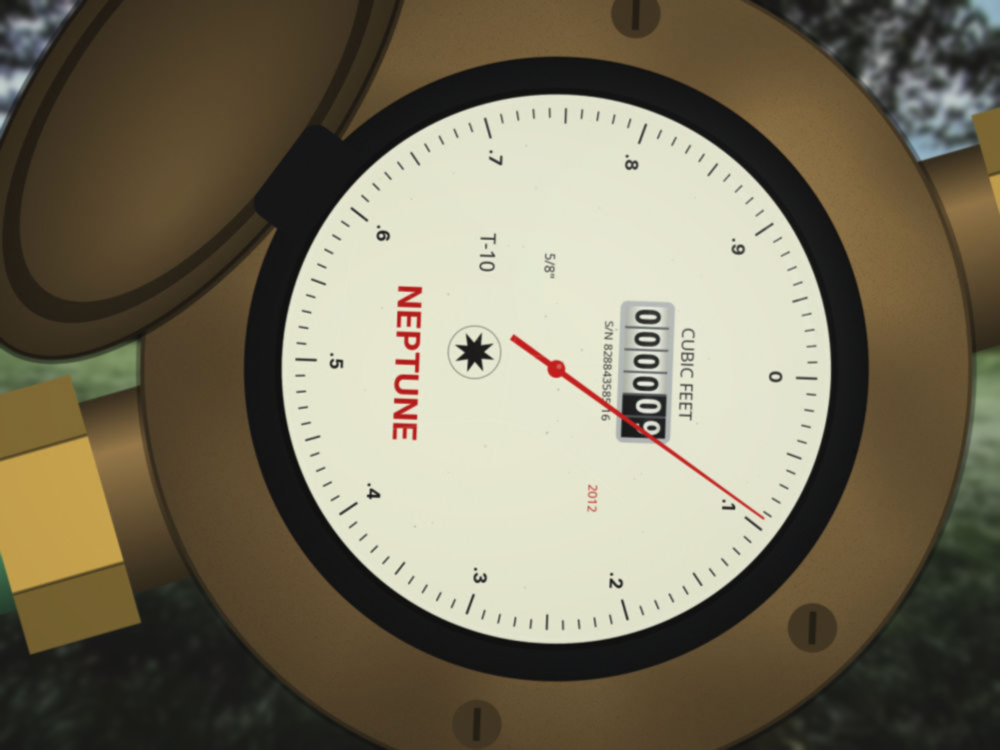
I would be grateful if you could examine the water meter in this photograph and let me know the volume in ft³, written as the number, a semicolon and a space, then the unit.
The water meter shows 9.09; ft³
